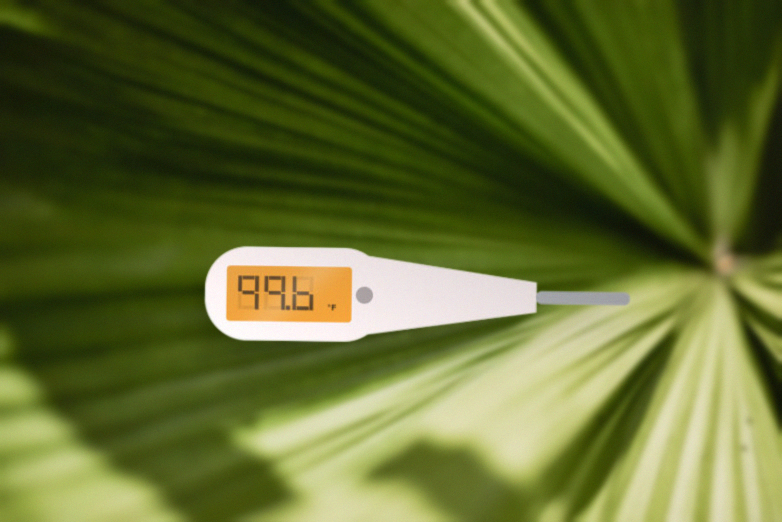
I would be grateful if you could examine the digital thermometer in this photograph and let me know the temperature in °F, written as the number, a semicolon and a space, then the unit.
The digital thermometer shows 99.6; °F
